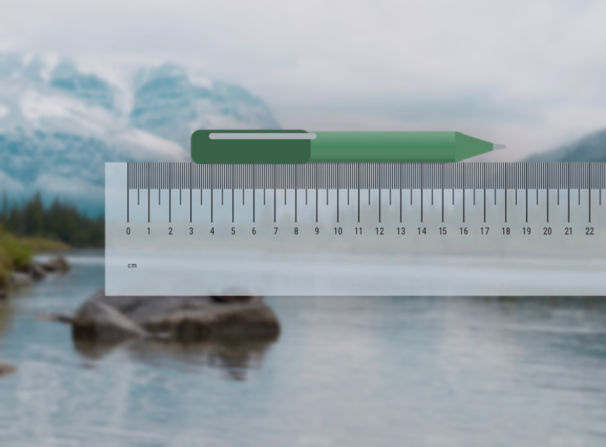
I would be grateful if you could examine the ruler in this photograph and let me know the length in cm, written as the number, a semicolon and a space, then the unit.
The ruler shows 15; cm
